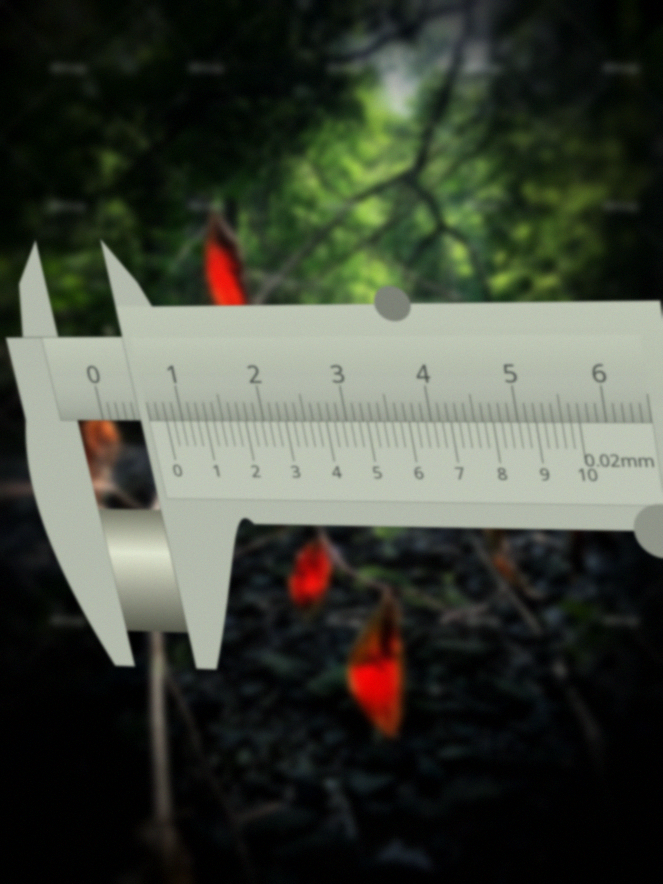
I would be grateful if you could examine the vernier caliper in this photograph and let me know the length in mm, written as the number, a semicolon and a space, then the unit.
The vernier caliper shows 8.0; mm
